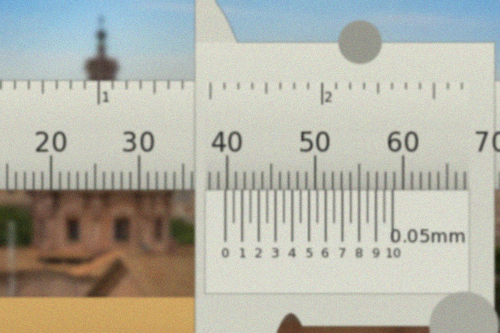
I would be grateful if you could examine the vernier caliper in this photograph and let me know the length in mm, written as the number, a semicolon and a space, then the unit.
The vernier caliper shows 39.8; mm
